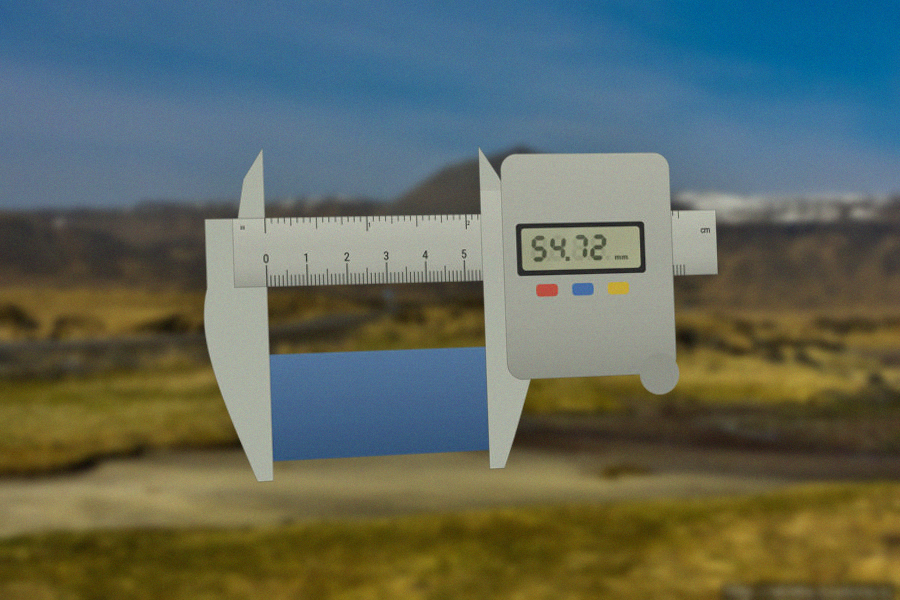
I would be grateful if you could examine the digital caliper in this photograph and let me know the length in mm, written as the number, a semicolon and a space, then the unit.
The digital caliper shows 54.72; mm
